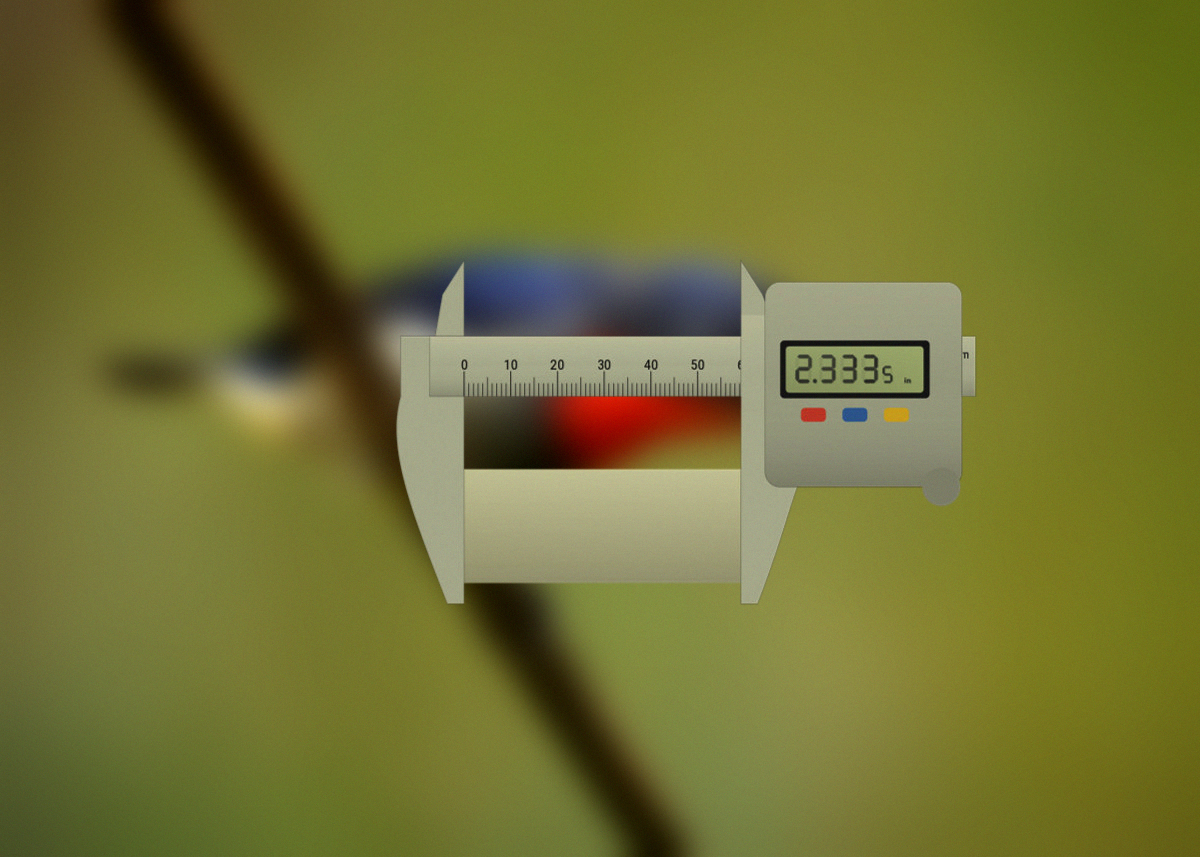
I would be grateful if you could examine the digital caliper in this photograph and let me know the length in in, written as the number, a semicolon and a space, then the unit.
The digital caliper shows 2.3335; in
